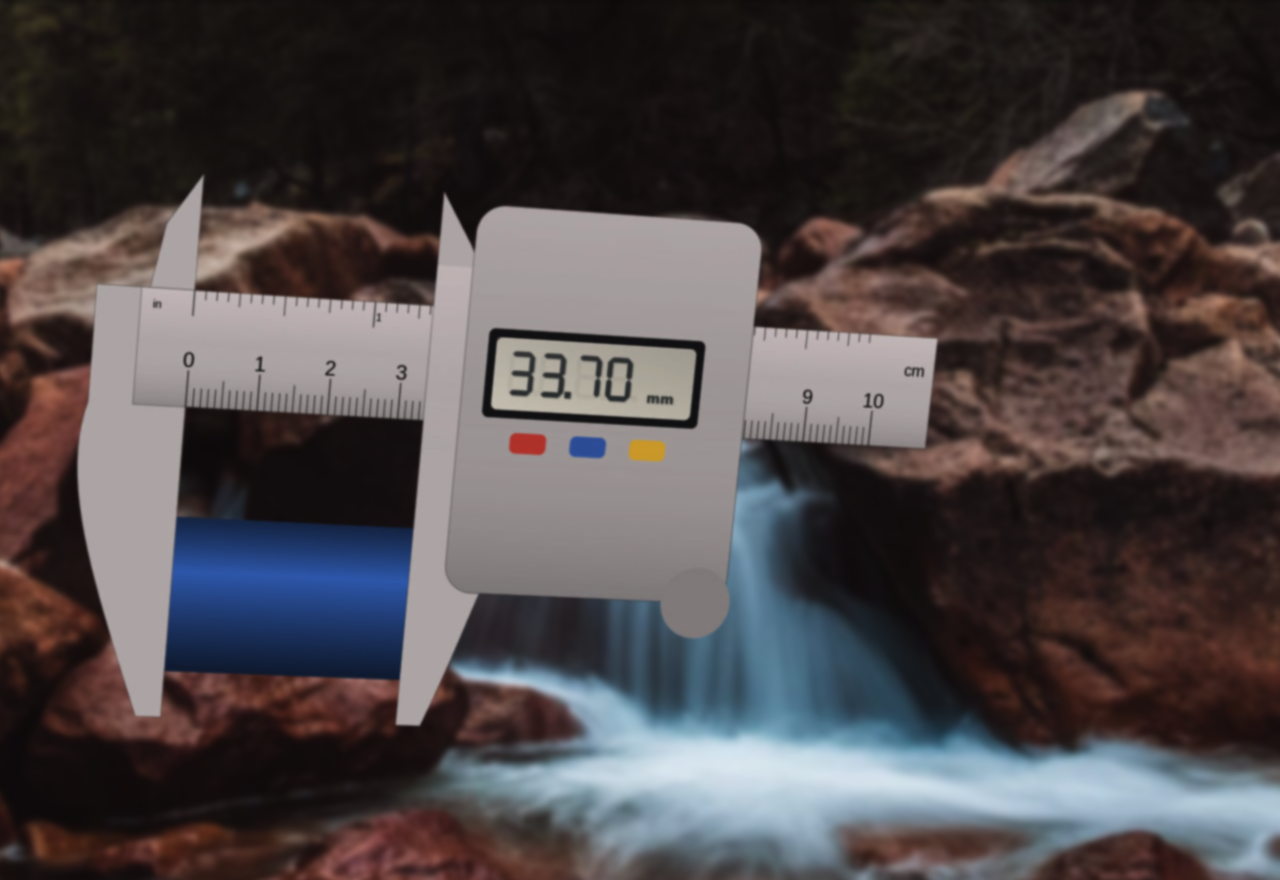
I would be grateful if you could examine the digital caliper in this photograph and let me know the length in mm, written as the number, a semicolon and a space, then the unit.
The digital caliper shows 33.70; mm
